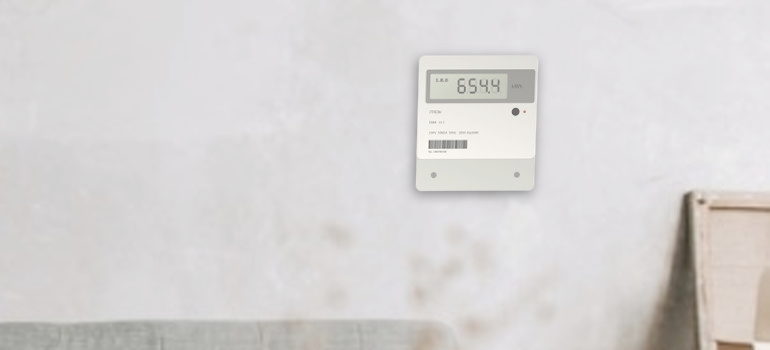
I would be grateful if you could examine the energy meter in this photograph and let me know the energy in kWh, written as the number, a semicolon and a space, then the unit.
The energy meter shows 654.4; kWh
